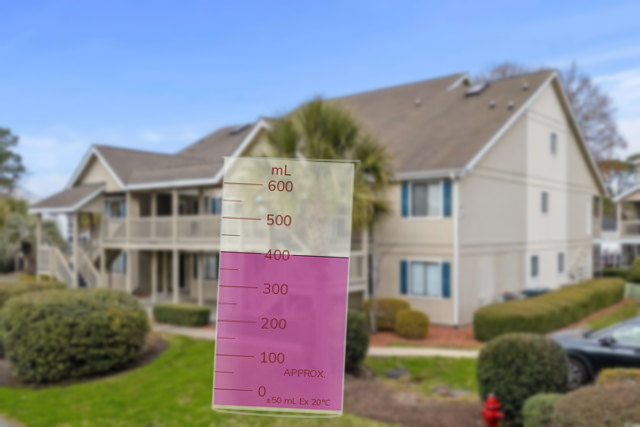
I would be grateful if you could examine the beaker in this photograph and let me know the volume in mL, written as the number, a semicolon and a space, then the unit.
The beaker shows 400; mL
